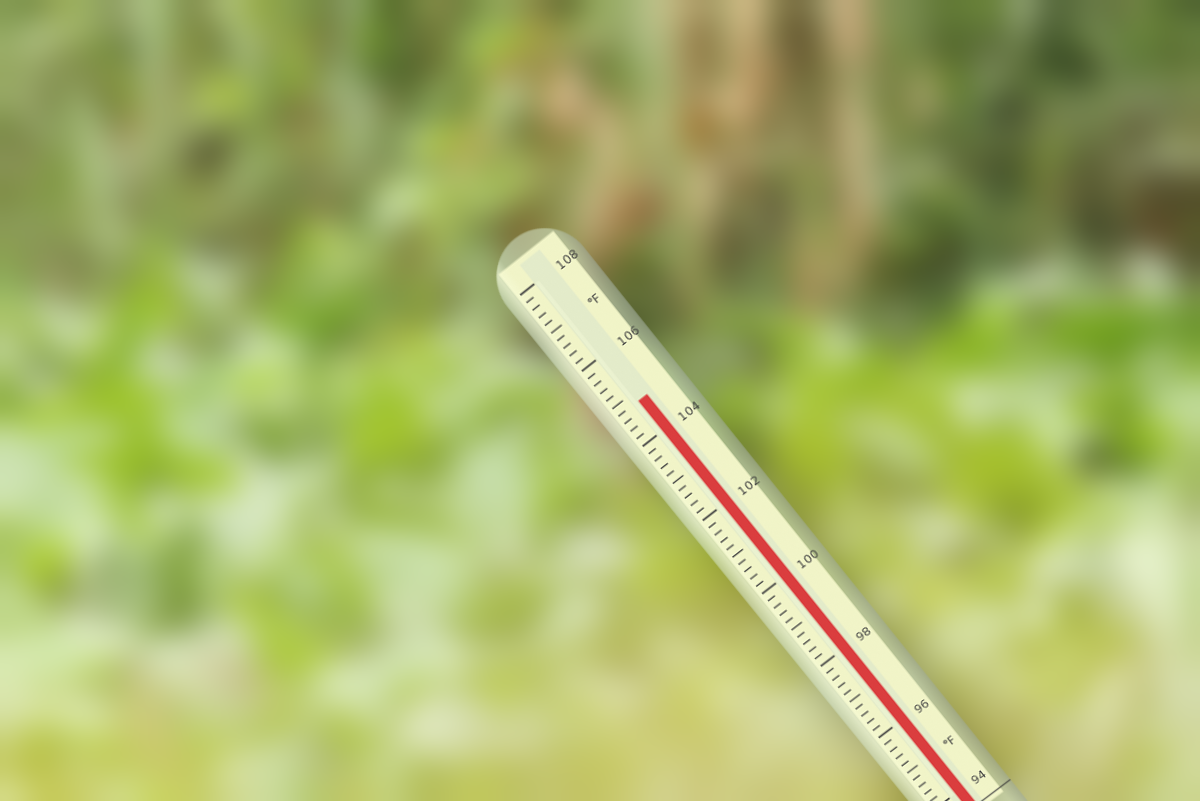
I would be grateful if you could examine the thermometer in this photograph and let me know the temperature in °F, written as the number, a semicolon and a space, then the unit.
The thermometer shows 104.8; °F
